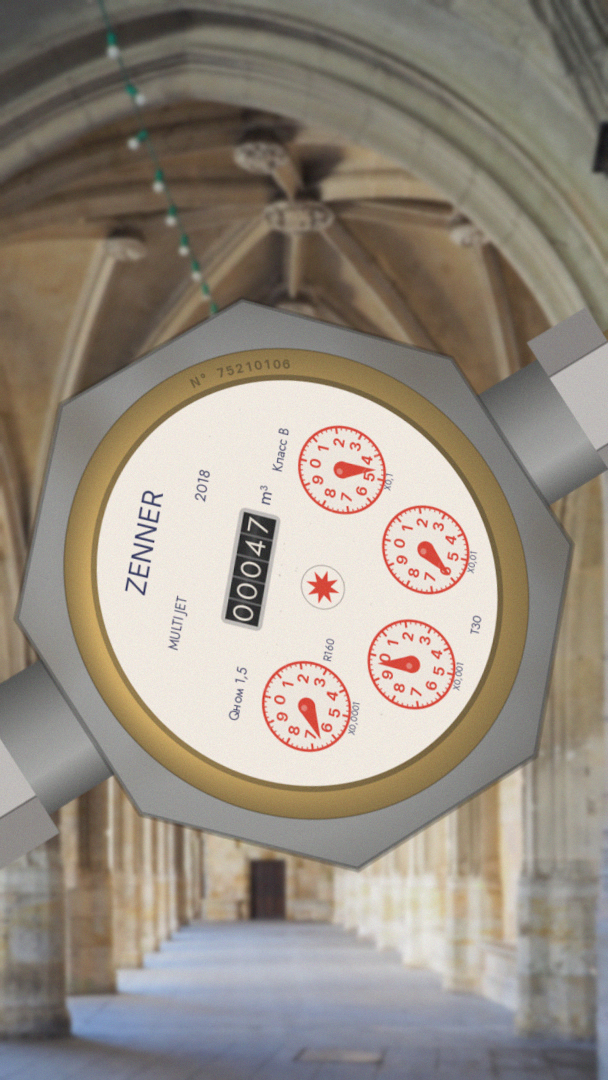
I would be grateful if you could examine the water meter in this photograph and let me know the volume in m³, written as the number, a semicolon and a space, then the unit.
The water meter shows 47.4596; m³
